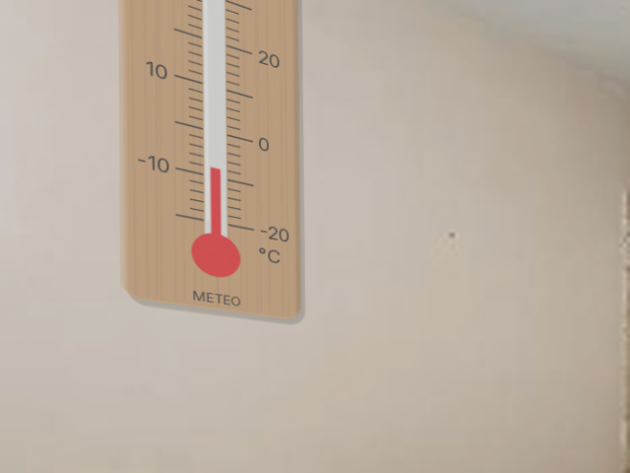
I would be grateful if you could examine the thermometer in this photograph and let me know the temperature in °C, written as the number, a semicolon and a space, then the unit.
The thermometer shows -8; °C
